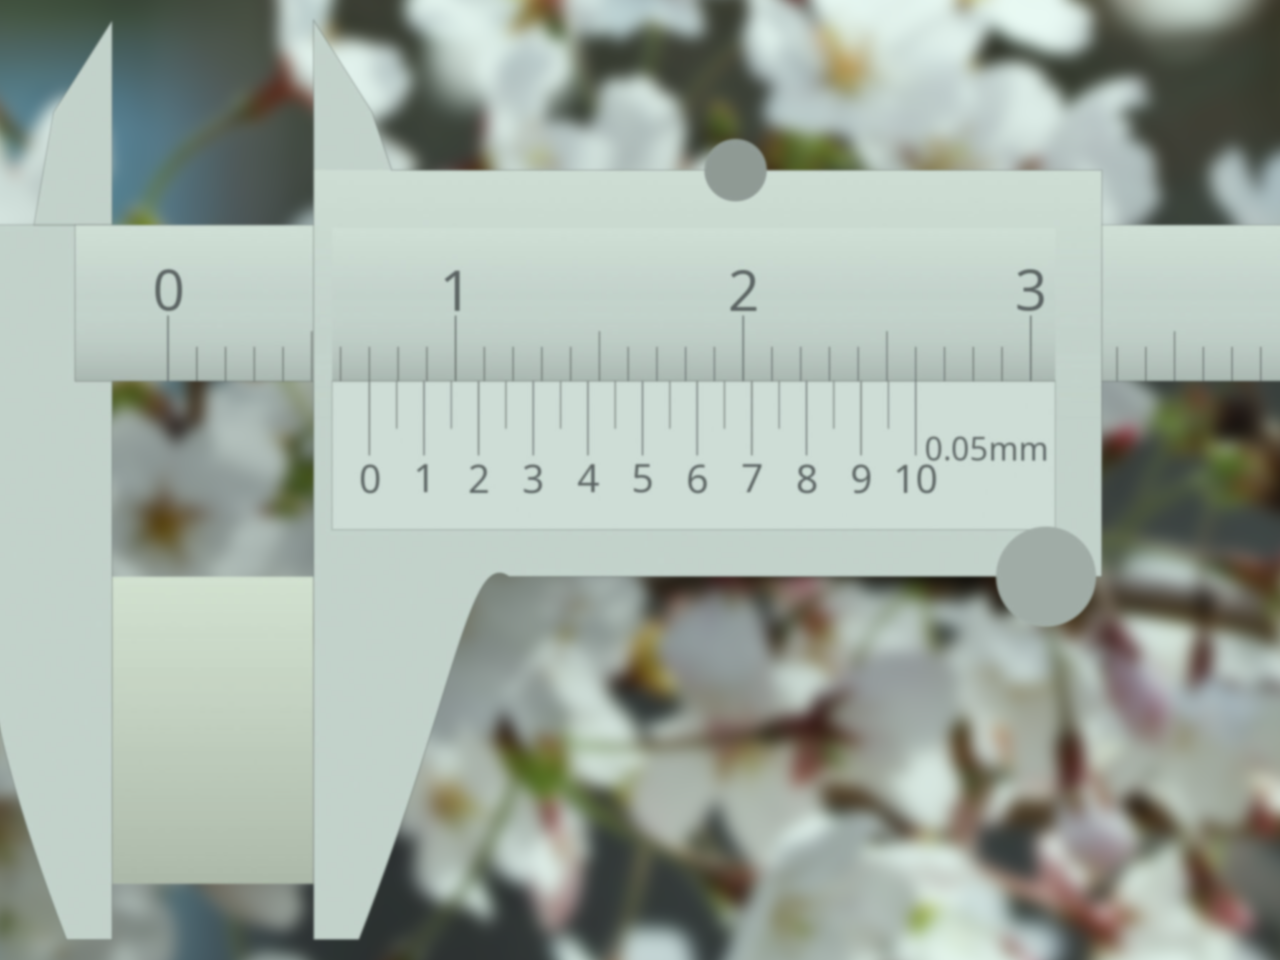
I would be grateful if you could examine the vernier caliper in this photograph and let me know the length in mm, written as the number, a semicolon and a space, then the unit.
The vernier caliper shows 7.0; mm
